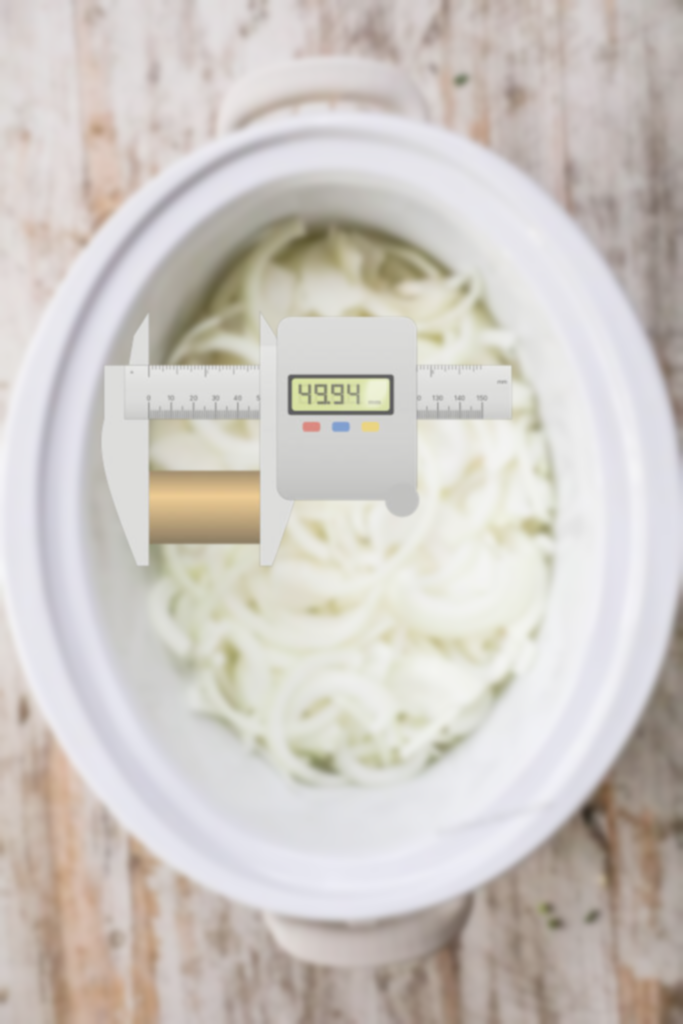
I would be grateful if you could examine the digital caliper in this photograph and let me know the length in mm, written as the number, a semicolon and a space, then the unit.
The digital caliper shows 49.94; mm
